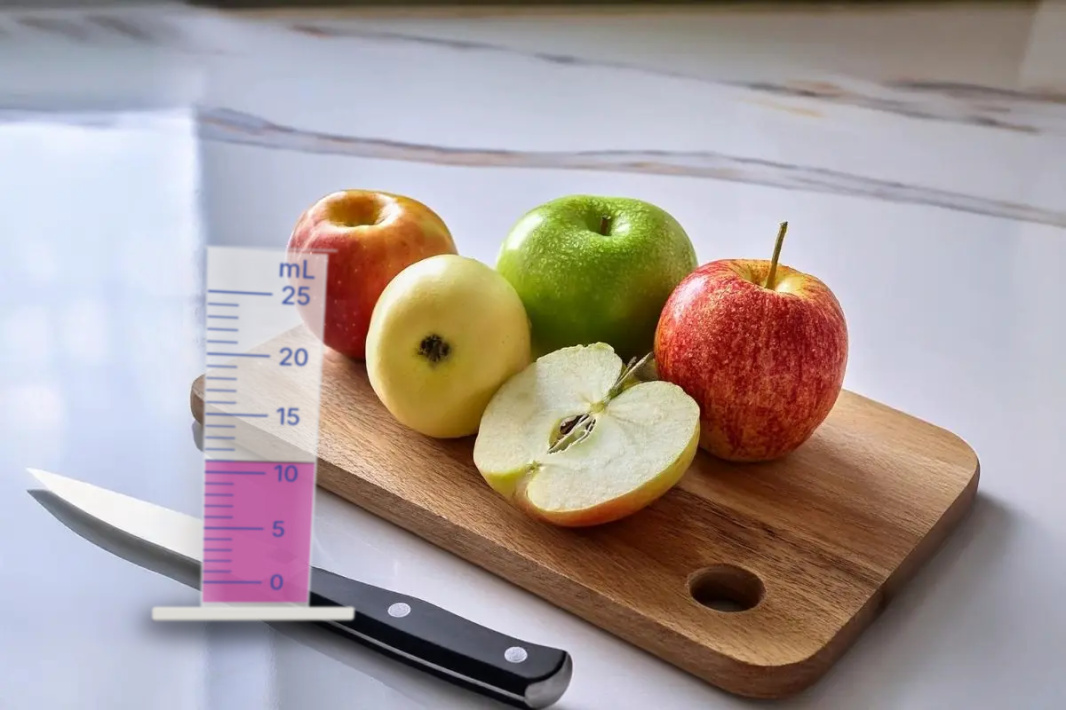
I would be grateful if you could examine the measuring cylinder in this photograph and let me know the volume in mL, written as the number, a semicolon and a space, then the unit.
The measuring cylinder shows 11; mL
